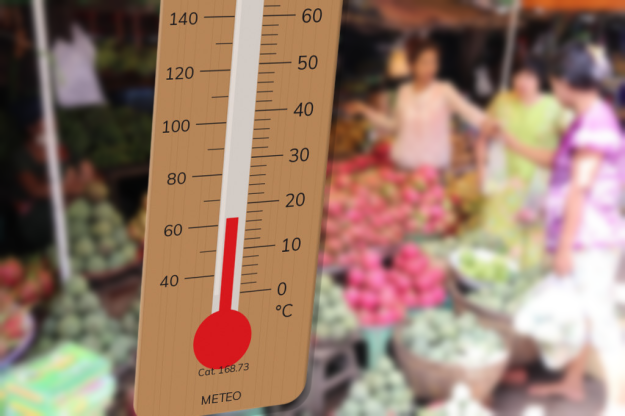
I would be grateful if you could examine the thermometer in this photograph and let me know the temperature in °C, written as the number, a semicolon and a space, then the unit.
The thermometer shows 17; °C
